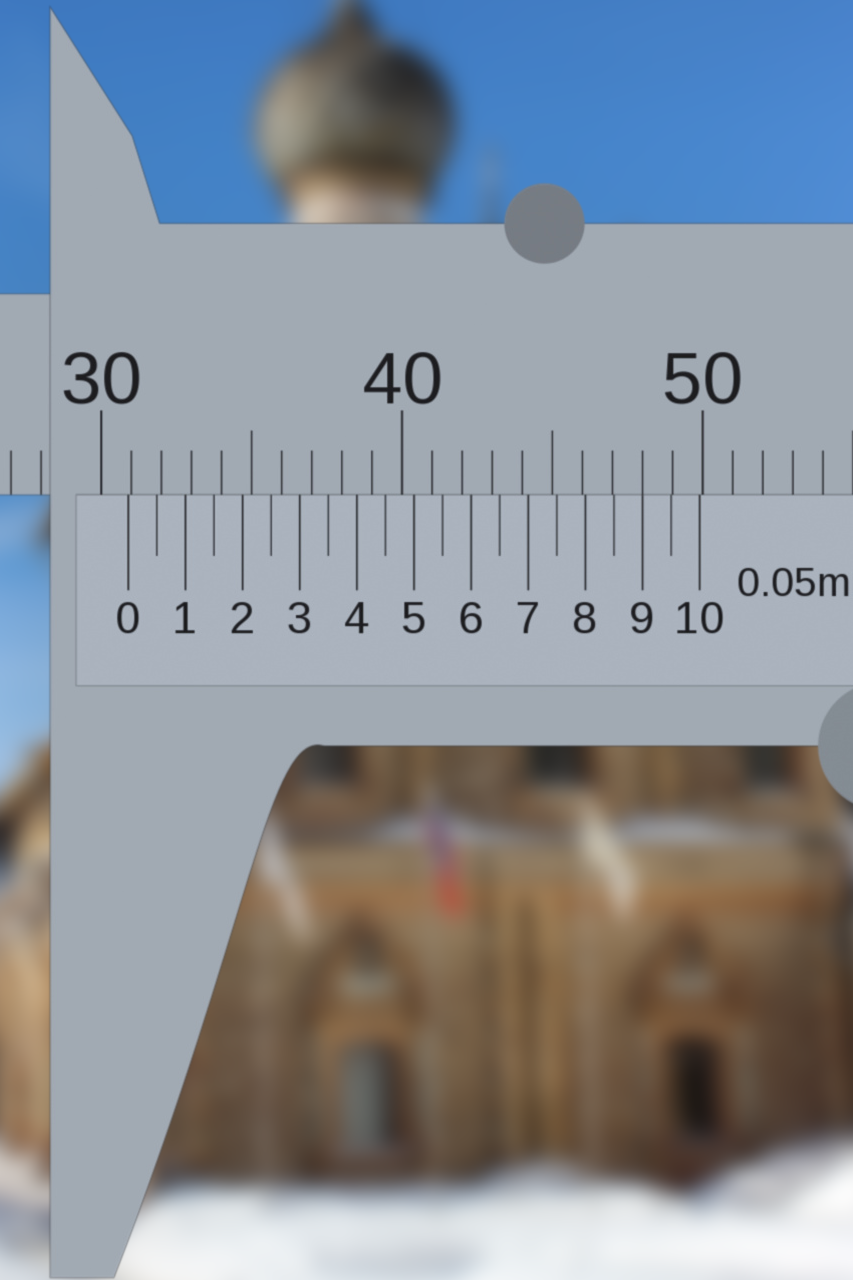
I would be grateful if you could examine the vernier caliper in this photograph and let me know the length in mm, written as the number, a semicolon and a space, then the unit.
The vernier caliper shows 30.90; mm
